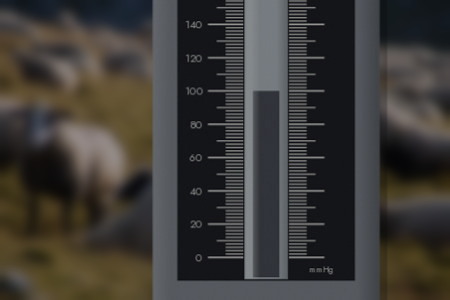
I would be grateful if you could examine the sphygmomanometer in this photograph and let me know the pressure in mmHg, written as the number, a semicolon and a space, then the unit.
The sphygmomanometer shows 100; mmHg
